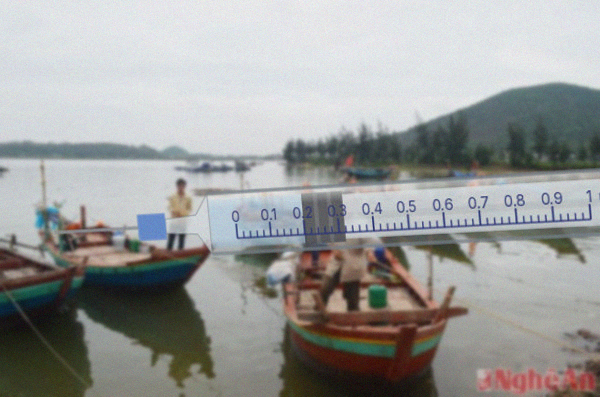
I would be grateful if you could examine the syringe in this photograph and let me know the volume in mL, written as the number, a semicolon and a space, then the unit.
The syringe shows 0.2; mL
